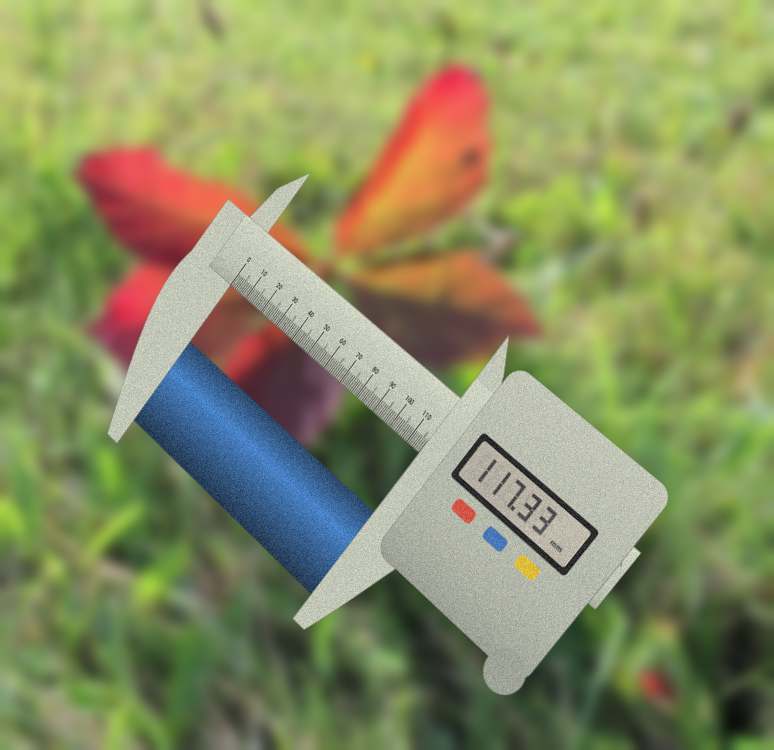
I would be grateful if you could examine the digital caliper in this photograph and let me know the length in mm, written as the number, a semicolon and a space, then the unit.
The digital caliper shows 117.33; mm
